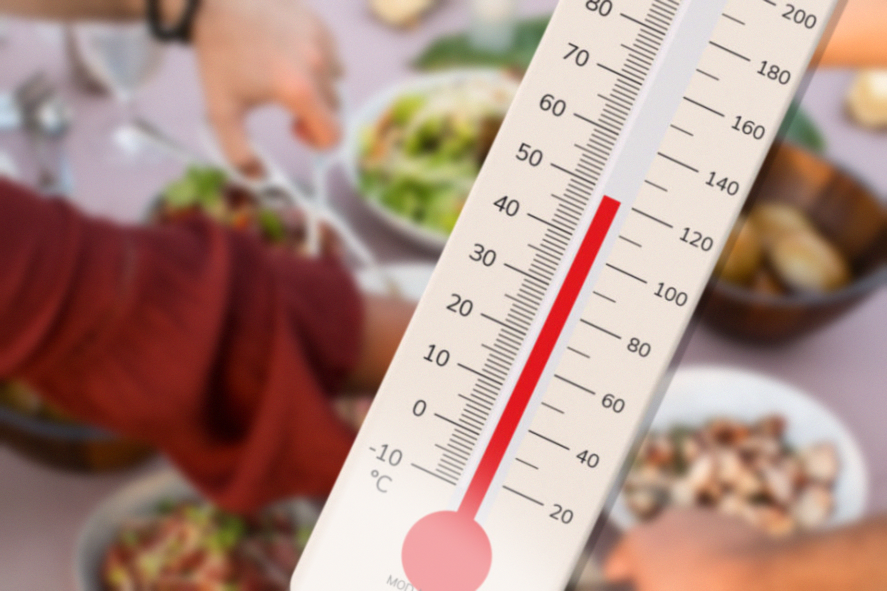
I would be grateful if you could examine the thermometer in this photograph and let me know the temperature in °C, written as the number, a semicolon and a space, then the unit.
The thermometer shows 49; °C
